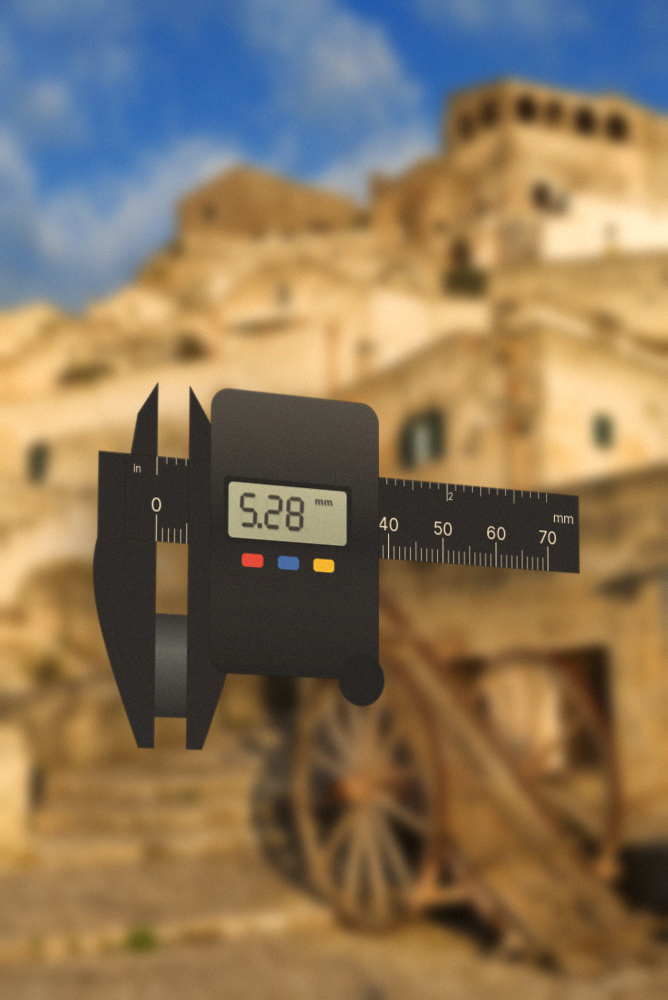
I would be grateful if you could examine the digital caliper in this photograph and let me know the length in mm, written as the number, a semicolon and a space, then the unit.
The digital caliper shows 5.28; mm
